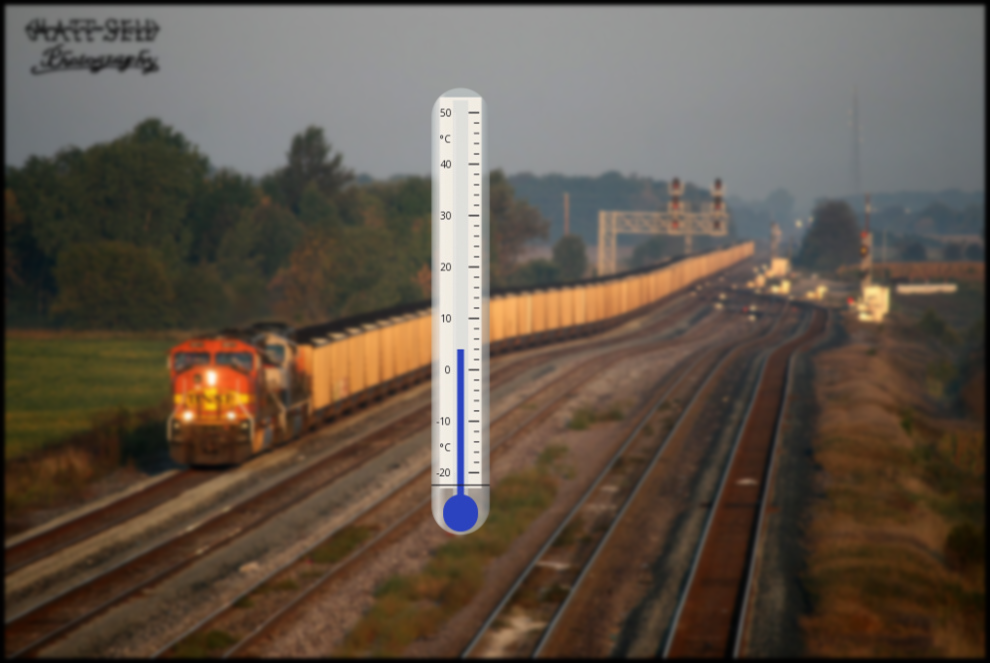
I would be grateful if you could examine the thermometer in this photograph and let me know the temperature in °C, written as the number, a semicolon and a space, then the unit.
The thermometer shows 4; °C
